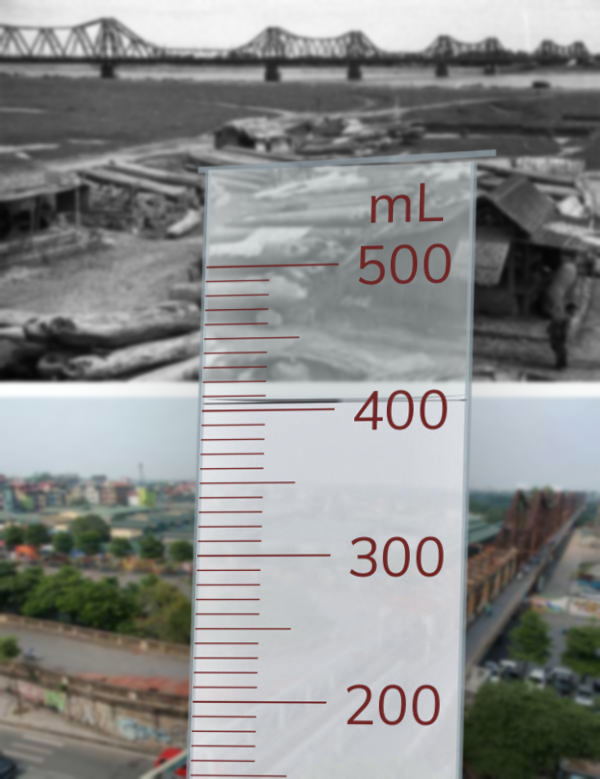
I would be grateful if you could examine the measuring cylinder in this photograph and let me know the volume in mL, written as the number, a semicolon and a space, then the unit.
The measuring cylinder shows 405; mL
